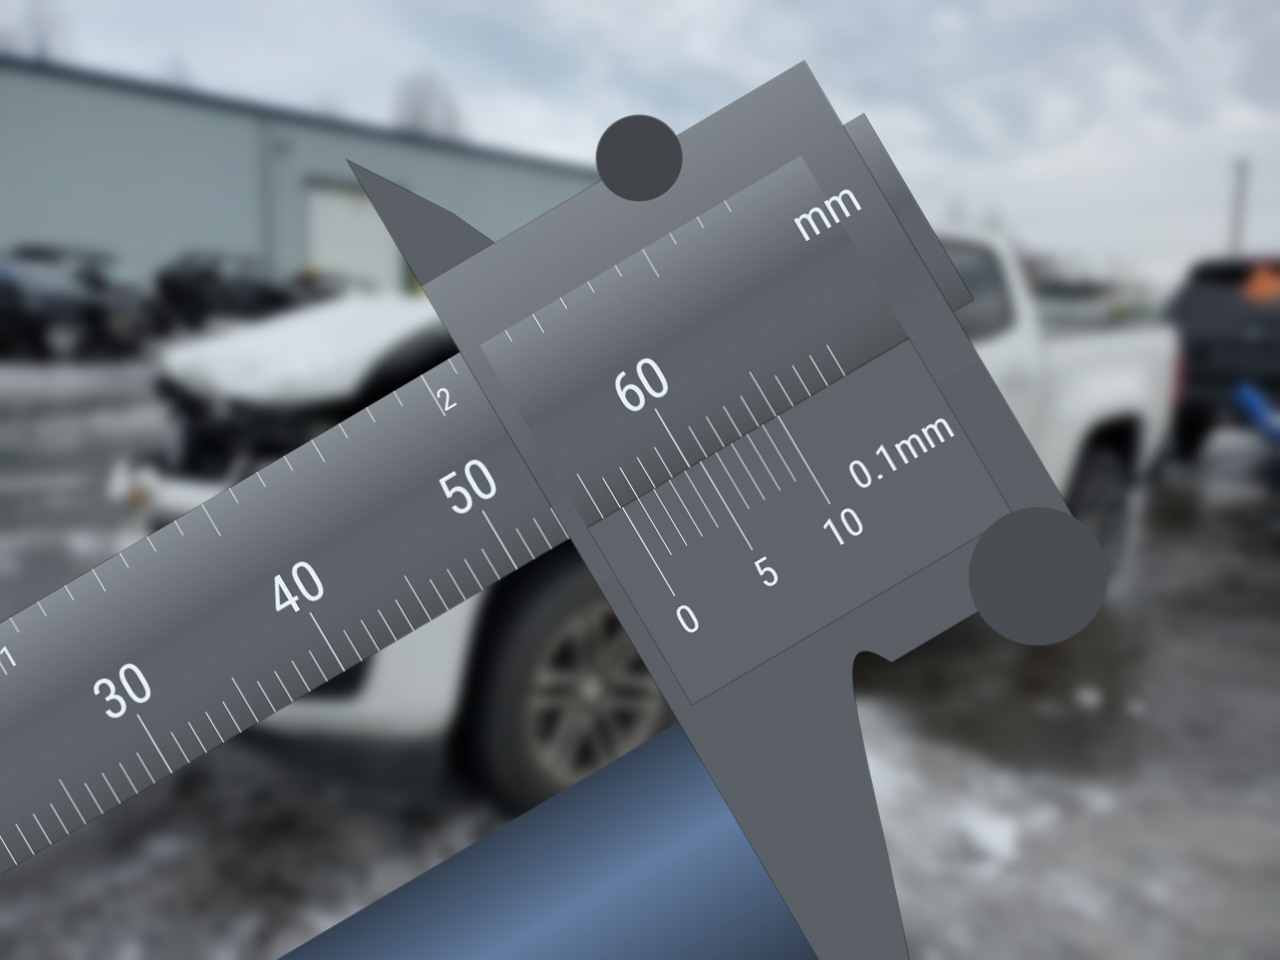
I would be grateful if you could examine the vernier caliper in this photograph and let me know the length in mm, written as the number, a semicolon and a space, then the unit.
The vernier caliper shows 56.1; mm
